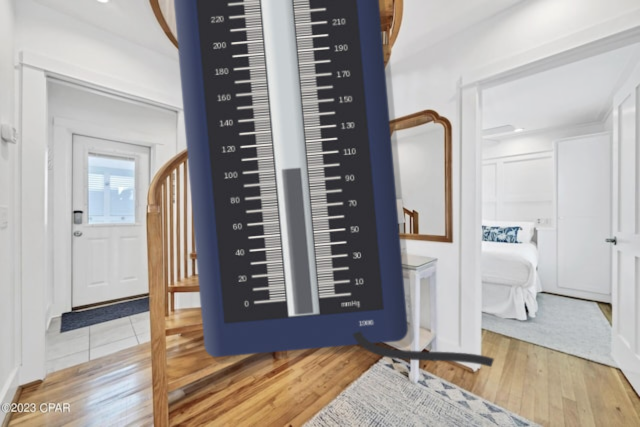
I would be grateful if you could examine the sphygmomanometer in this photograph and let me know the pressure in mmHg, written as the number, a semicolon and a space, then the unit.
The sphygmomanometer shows 100; mmHg
